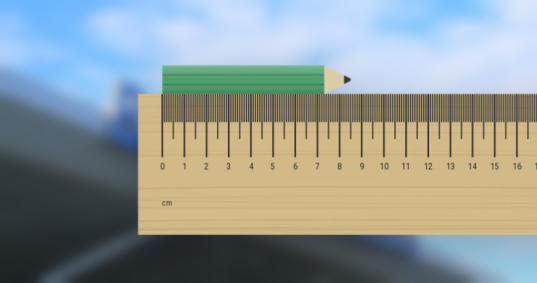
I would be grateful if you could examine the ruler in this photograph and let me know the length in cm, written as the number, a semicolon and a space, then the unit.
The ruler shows 8.5; cm
